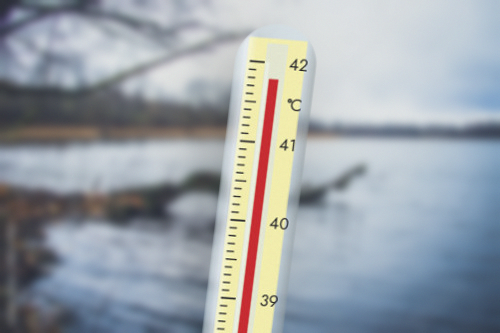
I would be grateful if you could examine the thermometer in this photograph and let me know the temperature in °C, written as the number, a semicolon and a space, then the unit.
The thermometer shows 41.8; °C
